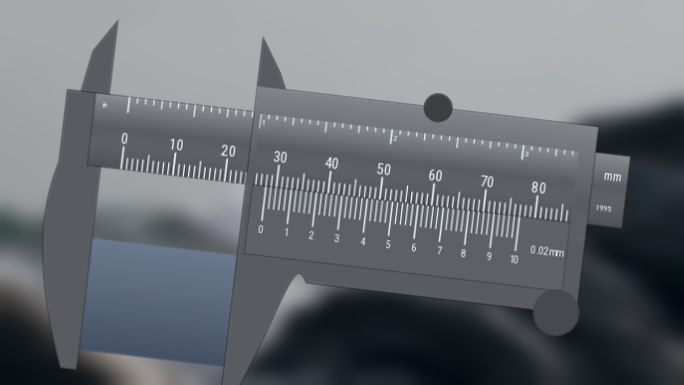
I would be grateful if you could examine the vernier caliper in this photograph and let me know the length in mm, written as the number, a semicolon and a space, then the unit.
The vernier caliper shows 28.0; mm
